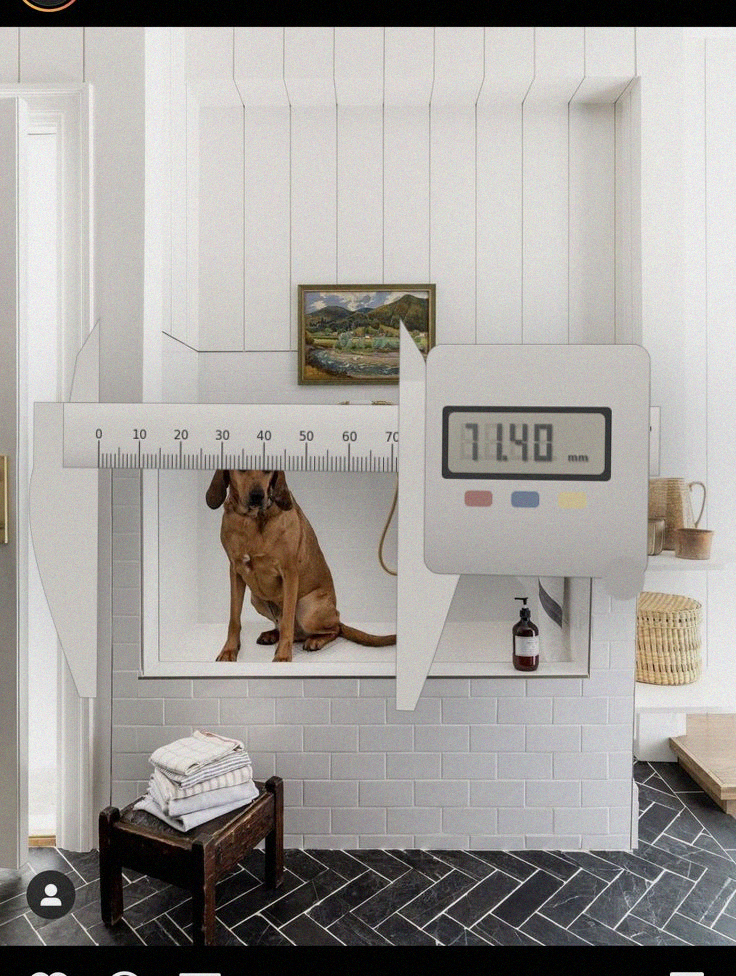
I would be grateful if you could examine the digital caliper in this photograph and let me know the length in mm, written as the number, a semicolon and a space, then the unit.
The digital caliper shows 71.40; mm
